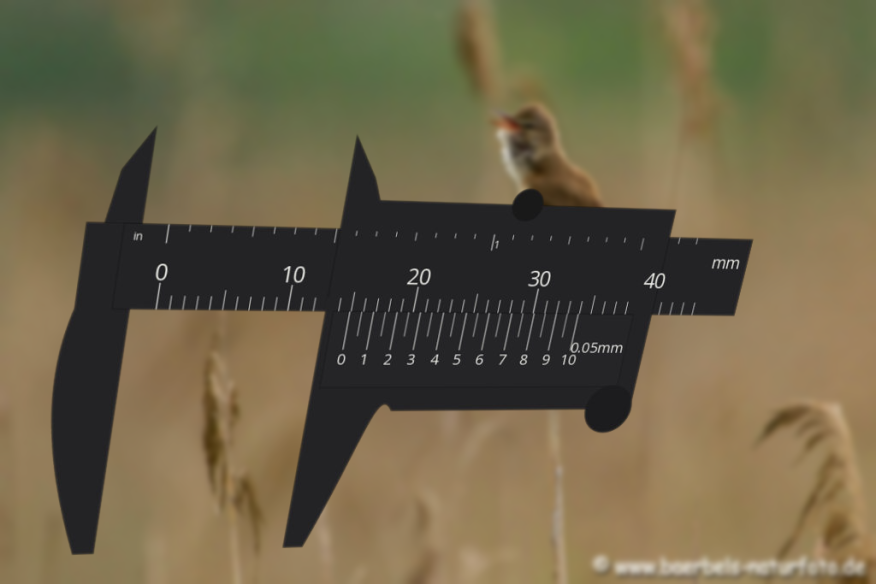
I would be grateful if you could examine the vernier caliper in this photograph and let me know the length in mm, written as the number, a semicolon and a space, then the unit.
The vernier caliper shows 14.9; mm
